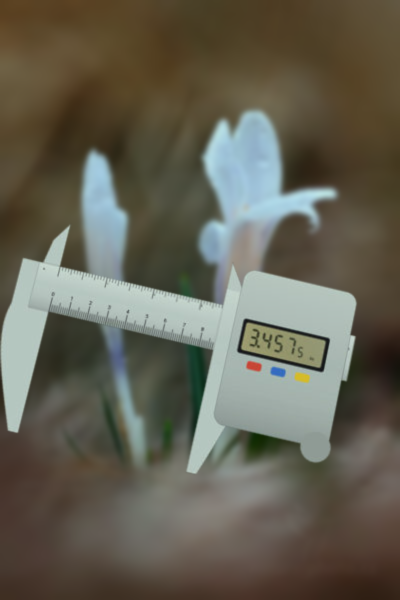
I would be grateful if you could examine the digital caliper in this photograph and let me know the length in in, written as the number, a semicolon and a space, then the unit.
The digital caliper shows 3.4575; in
